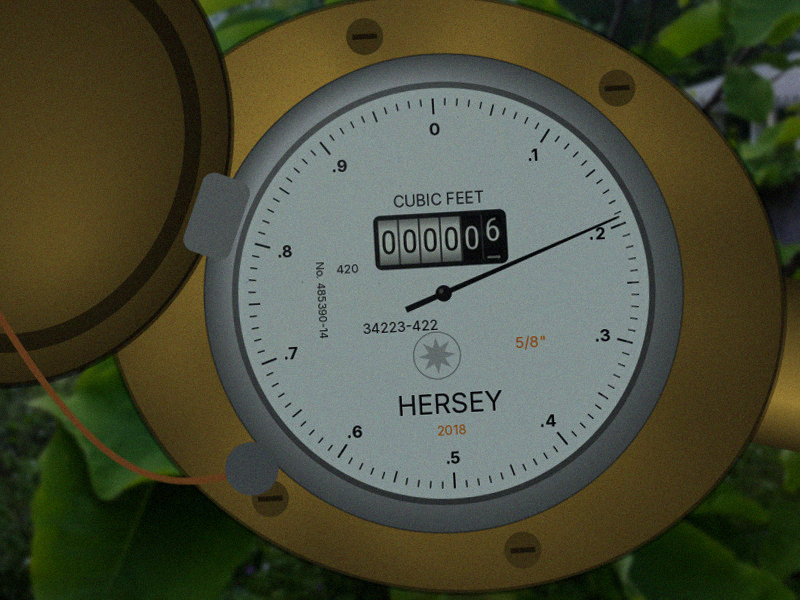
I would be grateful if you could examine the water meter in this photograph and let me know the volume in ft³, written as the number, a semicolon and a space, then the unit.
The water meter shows 6.19; ft³
